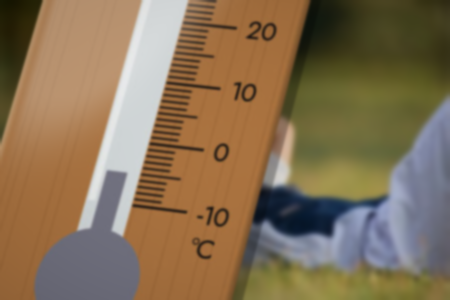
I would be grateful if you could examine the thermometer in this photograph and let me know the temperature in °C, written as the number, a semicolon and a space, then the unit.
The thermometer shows -5; °C
